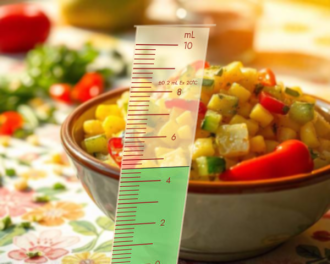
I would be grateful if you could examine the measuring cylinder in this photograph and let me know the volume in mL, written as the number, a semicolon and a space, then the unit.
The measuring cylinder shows 4.6; mL
